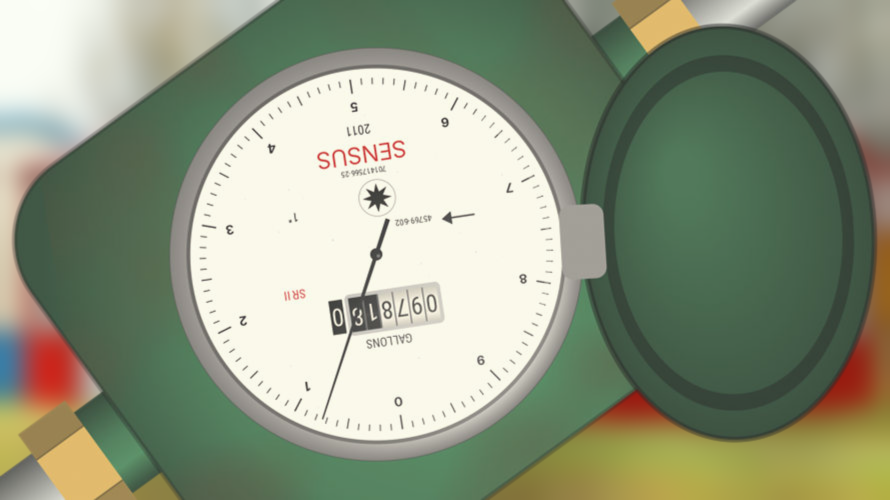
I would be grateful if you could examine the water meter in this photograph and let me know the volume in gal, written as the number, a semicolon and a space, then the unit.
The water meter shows 978180.7; gal
